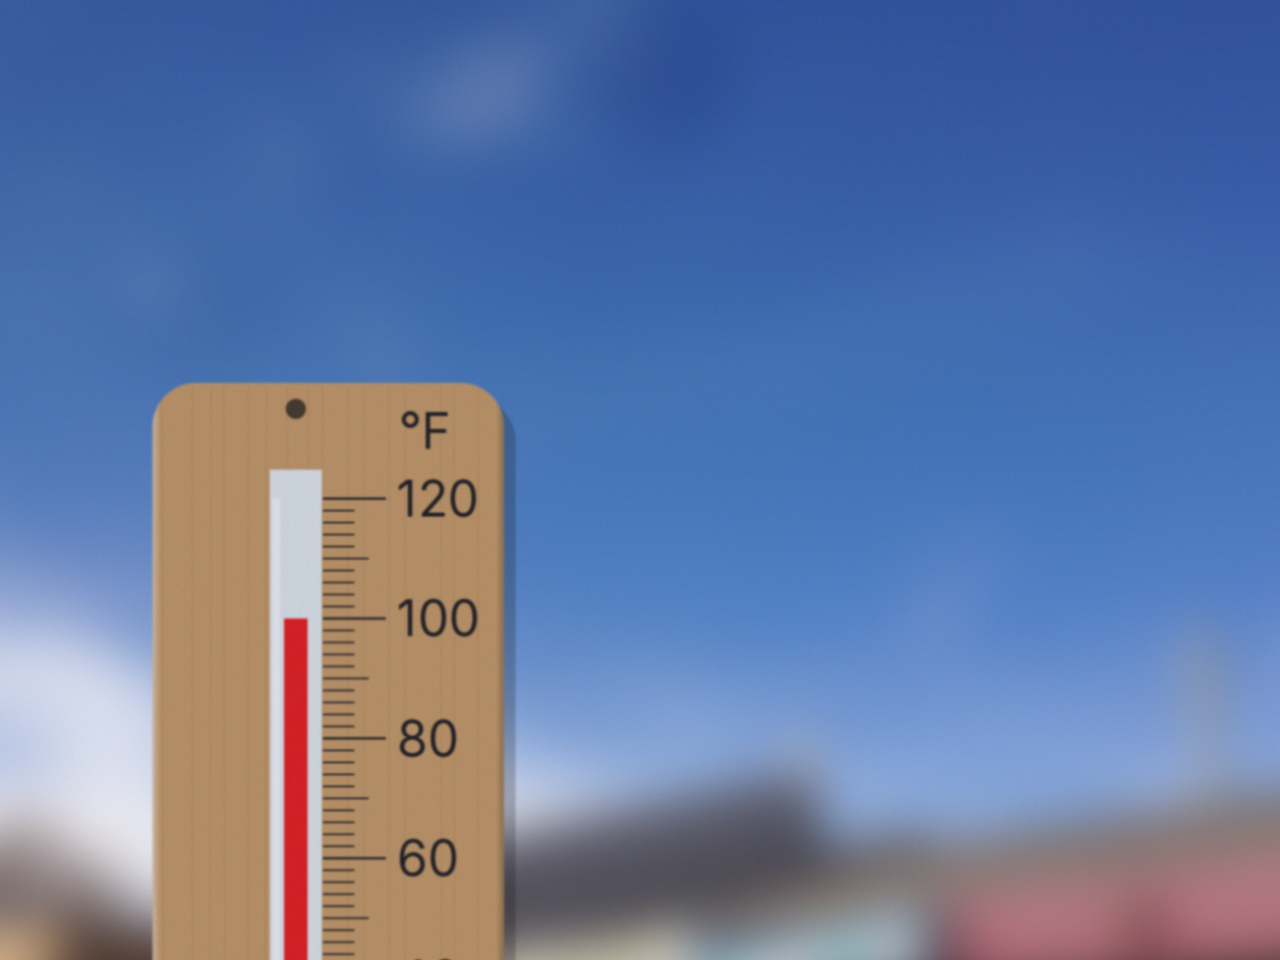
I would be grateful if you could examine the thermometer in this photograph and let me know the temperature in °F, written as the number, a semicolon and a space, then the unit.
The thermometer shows 100; °F
